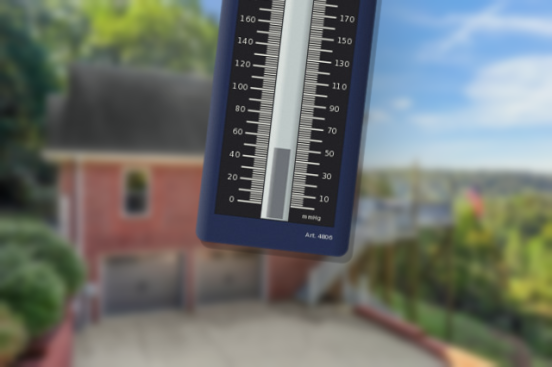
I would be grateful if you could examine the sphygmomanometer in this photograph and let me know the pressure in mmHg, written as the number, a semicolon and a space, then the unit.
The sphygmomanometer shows 50; mmHg
